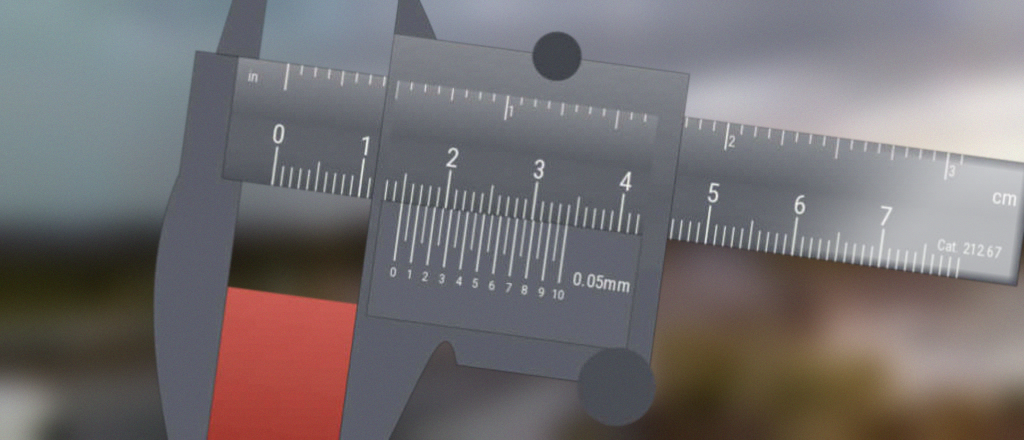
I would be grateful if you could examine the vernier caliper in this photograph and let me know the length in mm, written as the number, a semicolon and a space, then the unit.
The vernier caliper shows 15.0; mm
